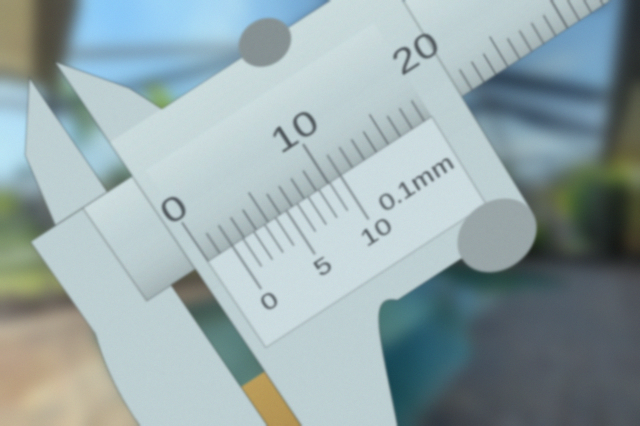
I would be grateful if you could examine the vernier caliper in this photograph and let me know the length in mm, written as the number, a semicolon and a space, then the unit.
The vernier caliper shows 2.0; mm
